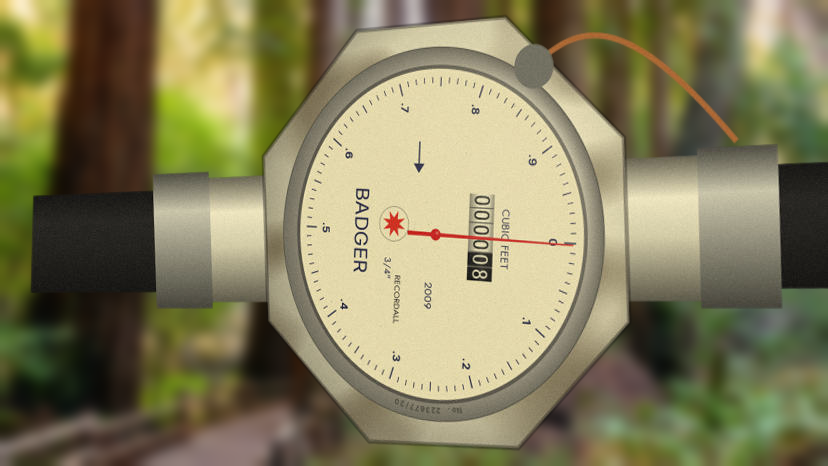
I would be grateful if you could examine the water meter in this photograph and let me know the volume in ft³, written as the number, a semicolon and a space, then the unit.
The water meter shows 8.00; ft³
